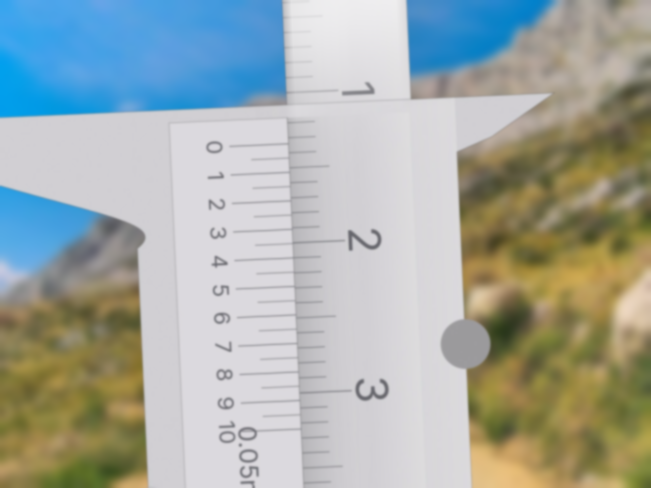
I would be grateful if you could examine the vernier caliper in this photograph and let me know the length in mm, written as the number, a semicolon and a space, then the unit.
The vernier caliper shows 13.4; mm
